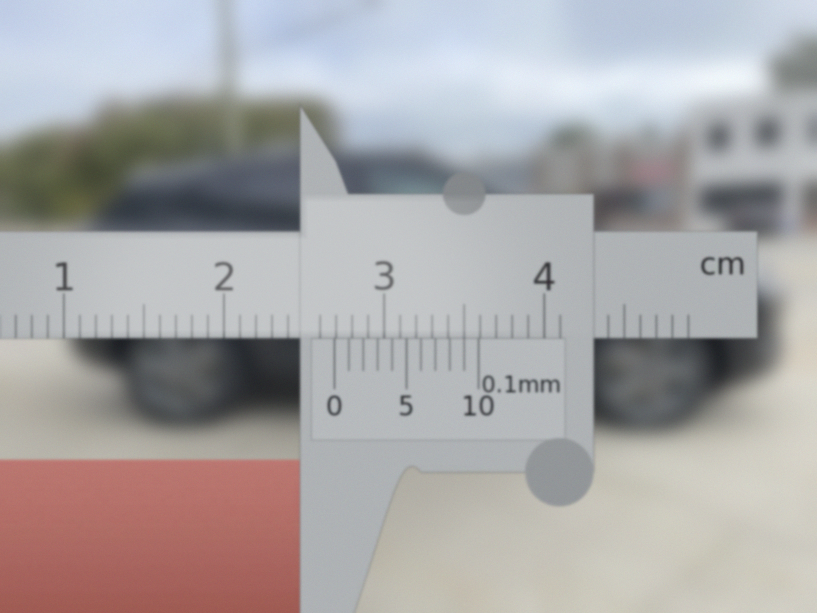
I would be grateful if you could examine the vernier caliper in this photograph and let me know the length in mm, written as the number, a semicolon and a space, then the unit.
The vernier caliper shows 26.9; mm
